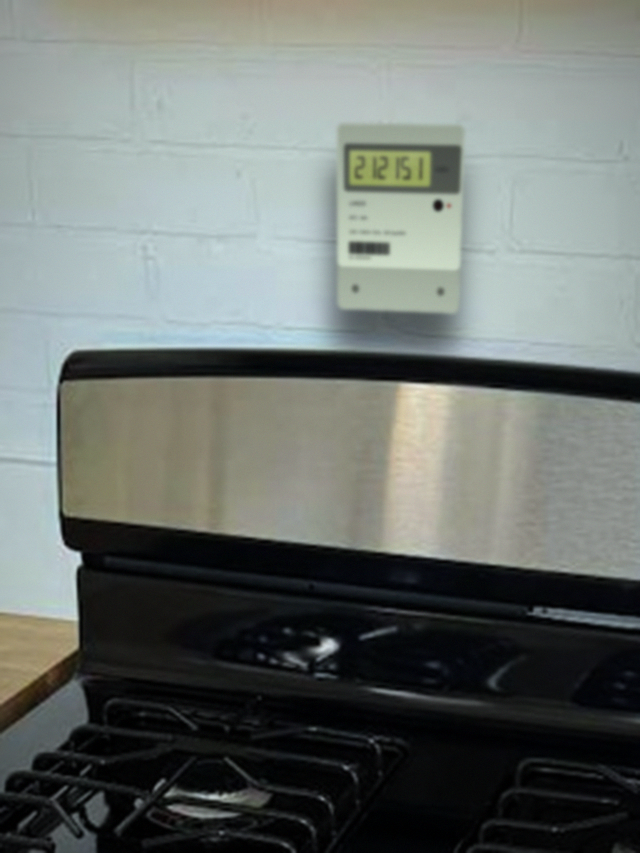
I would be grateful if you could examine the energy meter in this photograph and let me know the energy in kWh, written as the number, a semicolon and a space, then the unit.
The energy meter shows 212151; kWh
